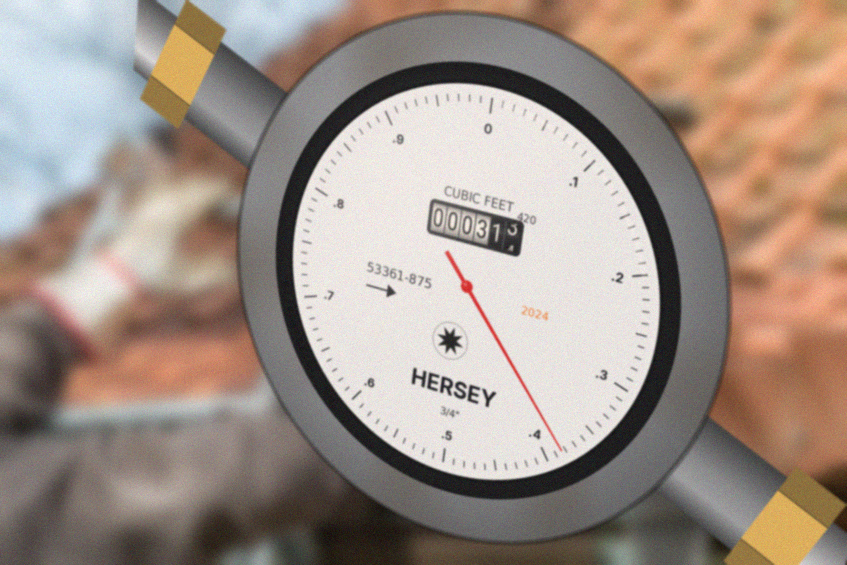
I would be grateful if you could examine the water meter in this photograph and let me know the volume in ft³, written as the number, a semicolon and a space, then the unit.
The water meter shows 313.38; ft³
